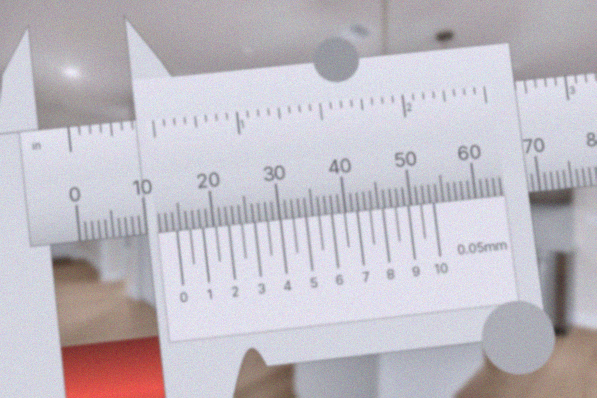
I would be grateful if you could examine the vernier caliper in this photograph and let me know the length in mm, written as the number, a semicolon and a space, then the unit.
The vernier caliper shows 14.5; mm
